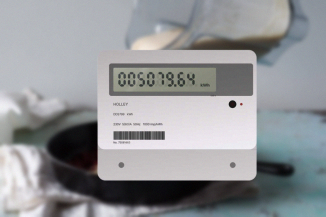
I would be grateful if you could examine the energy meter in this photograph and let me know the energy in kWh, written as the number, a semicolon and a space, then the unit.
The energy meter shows 5079.64; kWh
